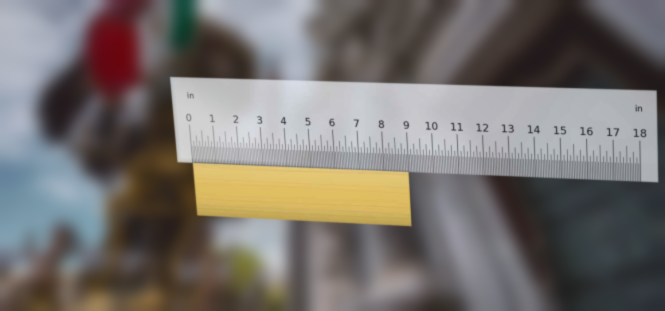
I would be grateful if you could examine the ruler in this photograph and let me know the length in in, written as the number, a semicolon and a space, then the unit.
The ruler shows 9; in
